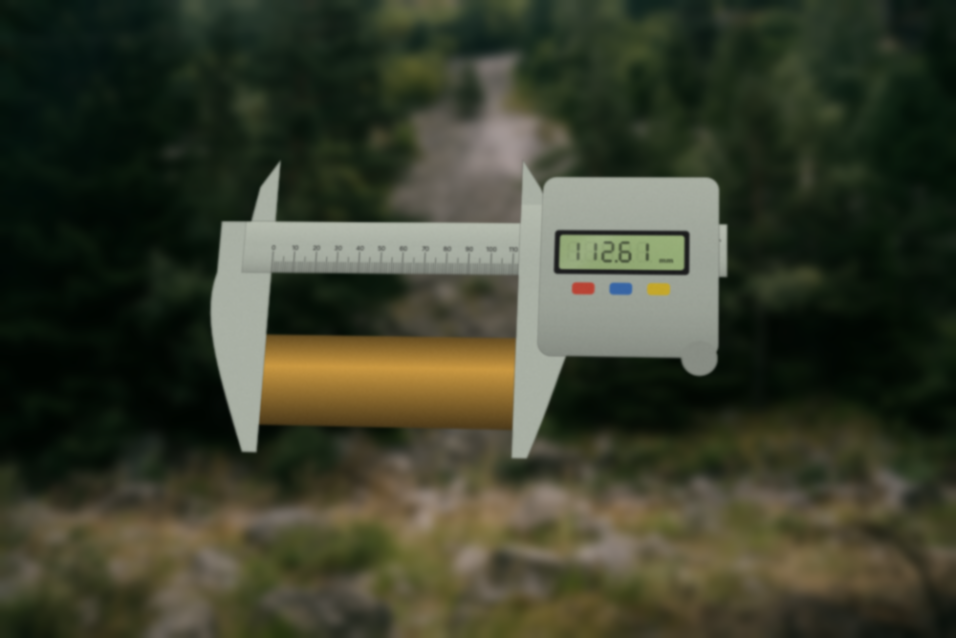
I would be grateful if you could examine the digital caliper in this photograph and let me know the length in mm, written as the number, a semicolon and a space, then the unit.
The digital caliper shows 112.61; mm
